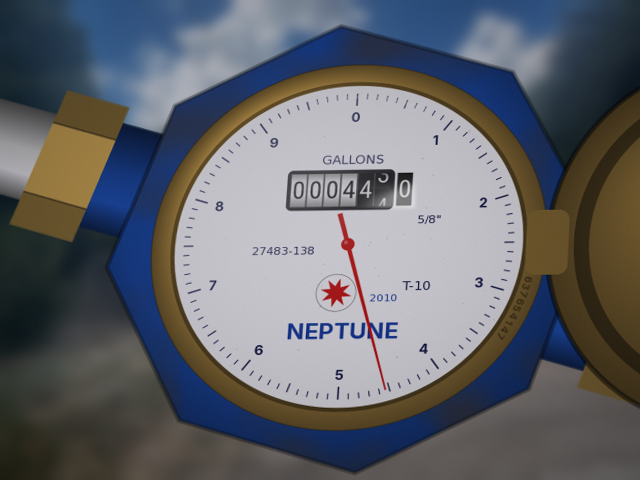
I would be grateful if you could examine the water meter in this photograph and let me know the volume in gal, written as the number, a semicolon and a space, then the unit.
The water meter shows 4434.5; gal
